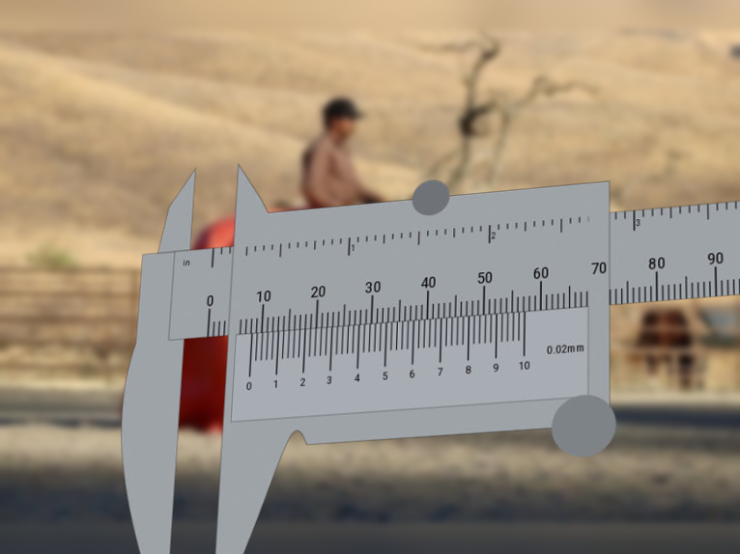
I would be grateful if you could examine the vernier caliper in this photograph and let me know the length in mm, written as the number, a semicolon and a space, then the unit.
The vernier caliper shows 8.2; mm
